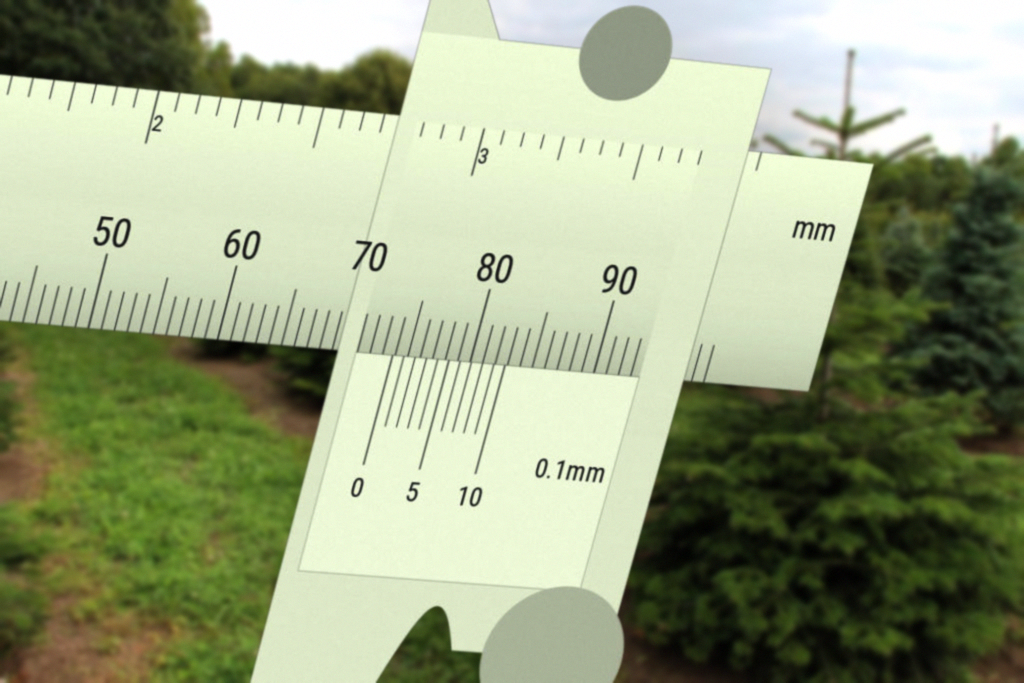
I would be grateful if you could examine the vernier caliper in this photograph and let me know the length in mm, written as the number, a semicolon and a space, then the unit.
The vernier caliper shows 73.8; mm
